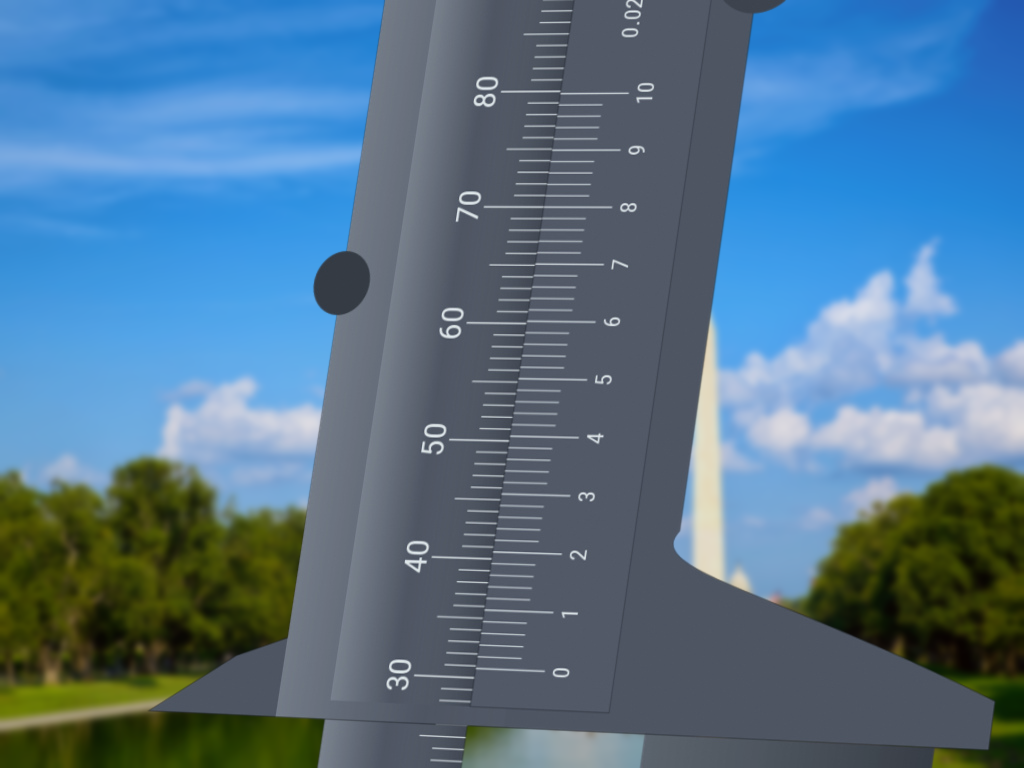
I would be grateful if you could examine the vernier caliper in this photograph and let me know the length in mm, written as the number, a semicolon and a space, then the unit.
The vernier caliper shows 30.8; mm
